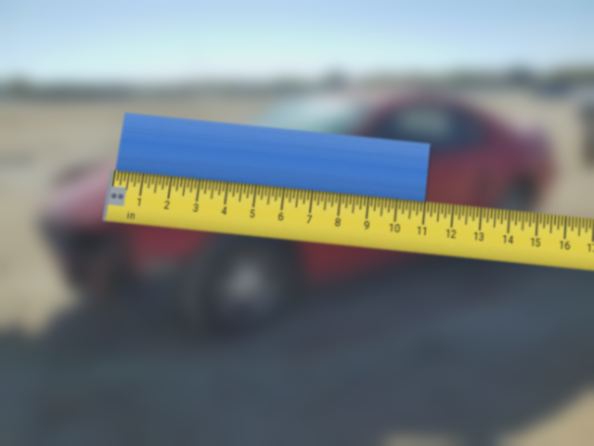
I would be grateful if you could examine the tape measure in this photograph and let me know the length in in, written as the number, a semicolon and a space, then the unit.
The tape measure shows 11; in
